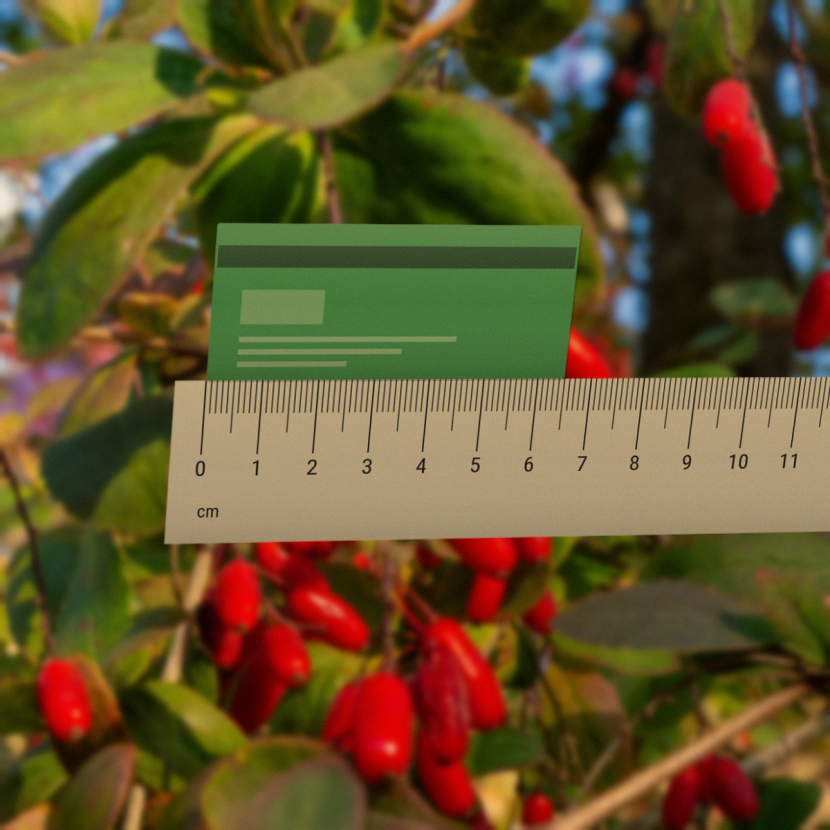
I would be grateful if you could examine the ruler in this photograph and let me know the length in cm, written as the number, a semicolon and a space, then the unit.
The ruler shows 6.5; cm
